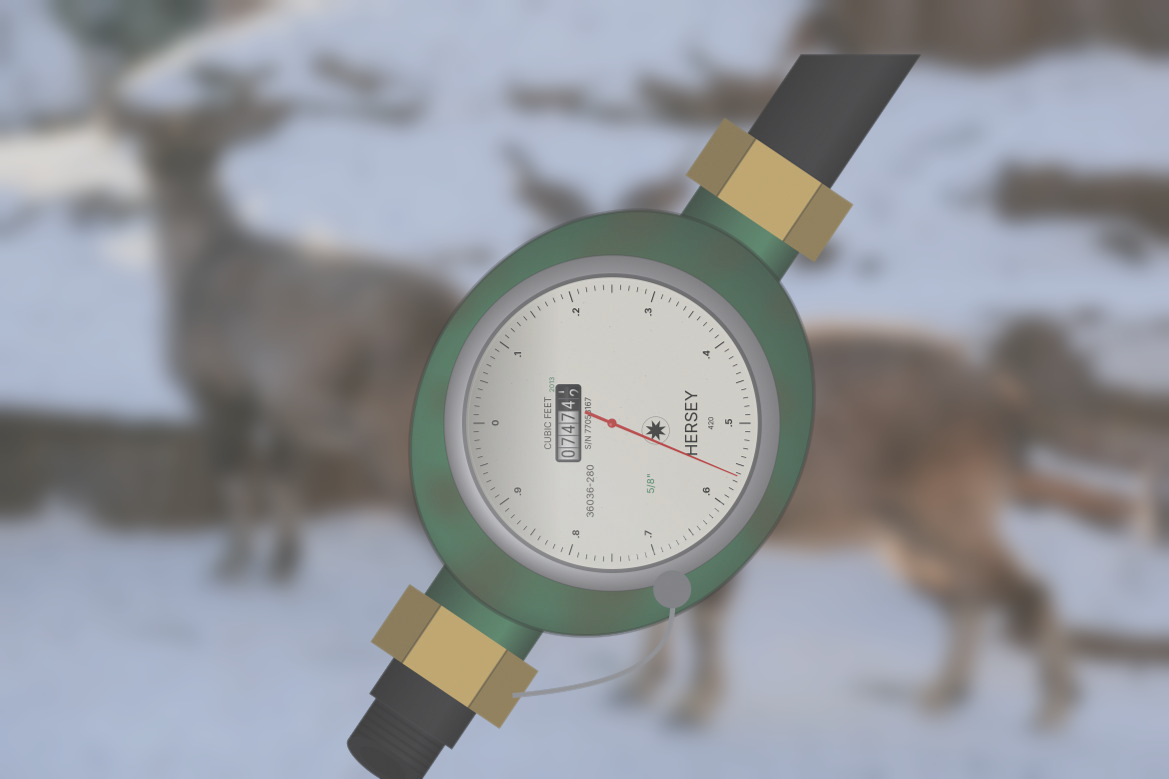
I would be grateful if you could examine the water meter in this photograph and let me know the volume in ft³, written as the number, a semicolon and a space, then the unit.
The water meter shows 74741.56; ft³
